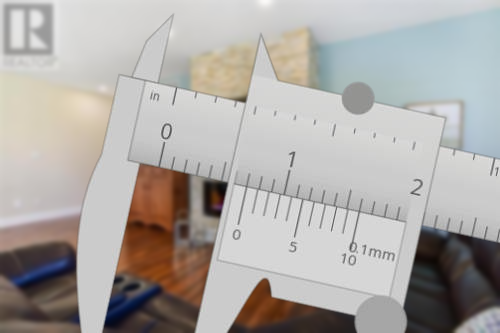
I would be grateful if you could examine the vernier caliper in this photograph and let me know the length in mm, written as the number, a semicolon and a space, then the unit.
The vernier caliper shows 7.0; mm
